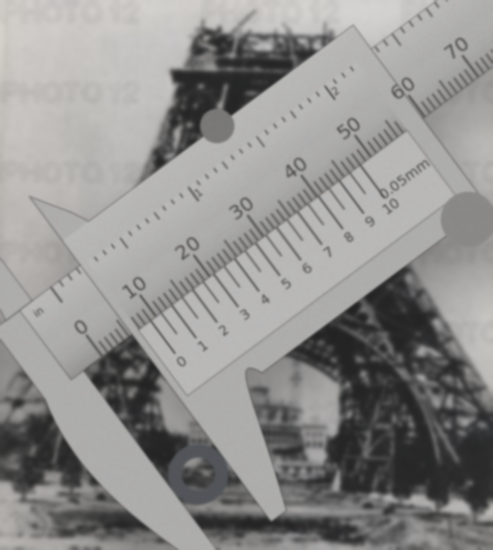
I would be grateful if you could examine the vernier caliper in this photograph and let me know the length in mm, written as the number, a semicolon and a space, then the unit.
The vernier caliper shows 9.0; mm
